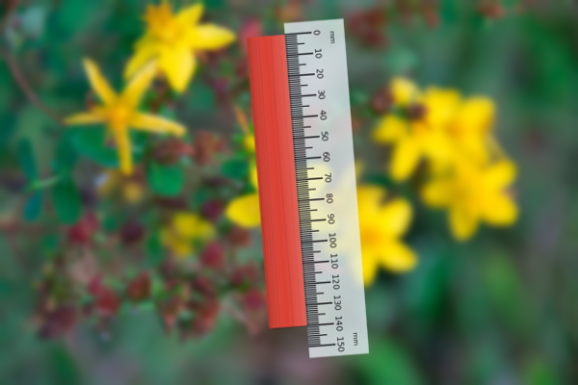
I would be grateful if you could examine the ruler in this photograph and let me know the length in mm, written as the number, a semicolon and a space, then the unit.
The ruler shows 140; mm
